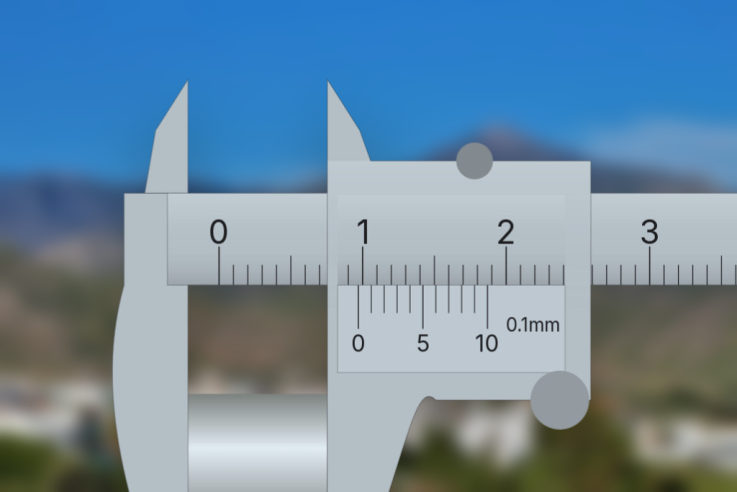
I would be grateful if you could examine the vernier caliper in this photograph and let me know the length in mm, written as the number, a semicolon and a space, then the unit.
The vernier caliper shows 9.7; mm
